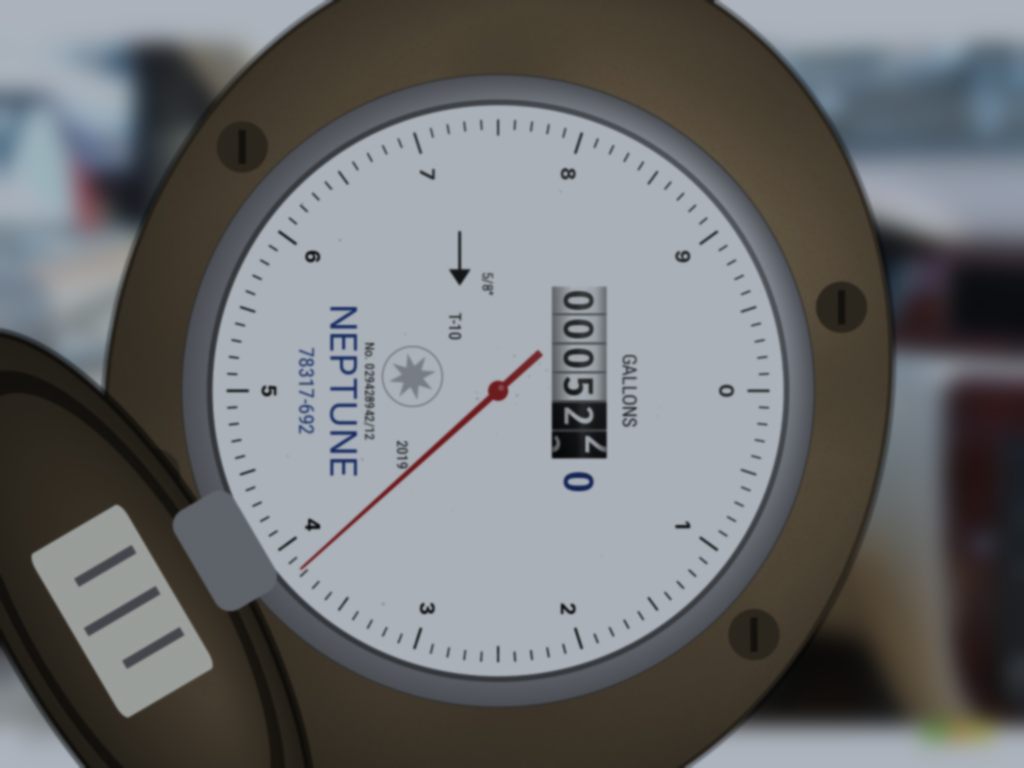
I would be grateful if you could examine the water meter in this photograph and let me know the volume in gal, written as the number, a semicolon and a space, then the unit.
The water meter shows 5223.8; gal
